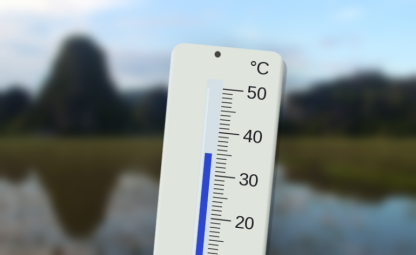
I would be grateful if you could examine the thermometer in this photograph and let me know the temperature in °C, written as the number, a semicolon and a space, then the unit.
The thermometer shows 35; °C
